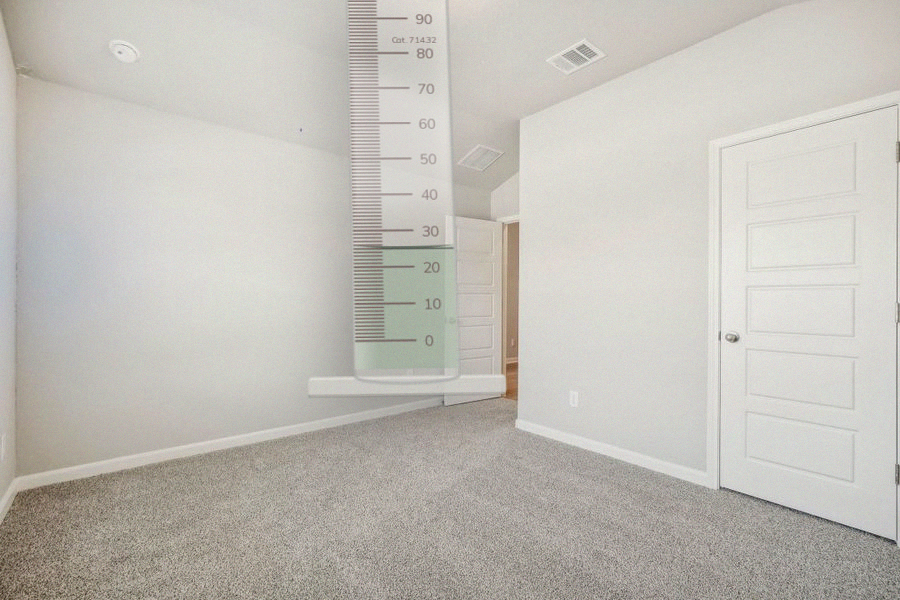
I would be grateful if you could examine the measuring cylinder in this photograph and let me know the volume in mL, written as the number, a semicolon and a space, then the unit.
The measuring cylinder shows 25; mL
